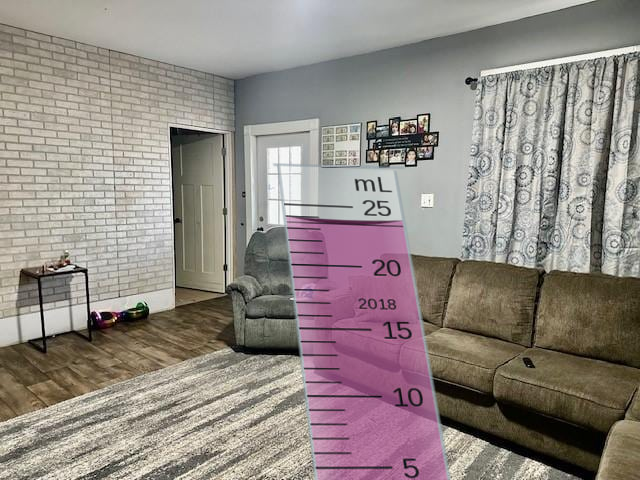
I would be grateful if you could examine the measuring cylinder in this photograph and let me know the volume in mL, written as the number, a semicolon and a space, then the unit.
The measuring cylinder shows 23.5; mL
